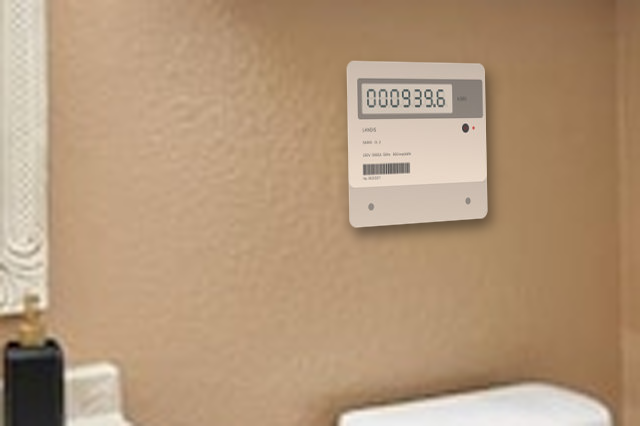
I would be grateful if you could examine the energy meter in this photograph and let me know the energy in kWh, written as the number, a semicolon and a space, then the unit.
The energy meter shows 939.6; kWh
